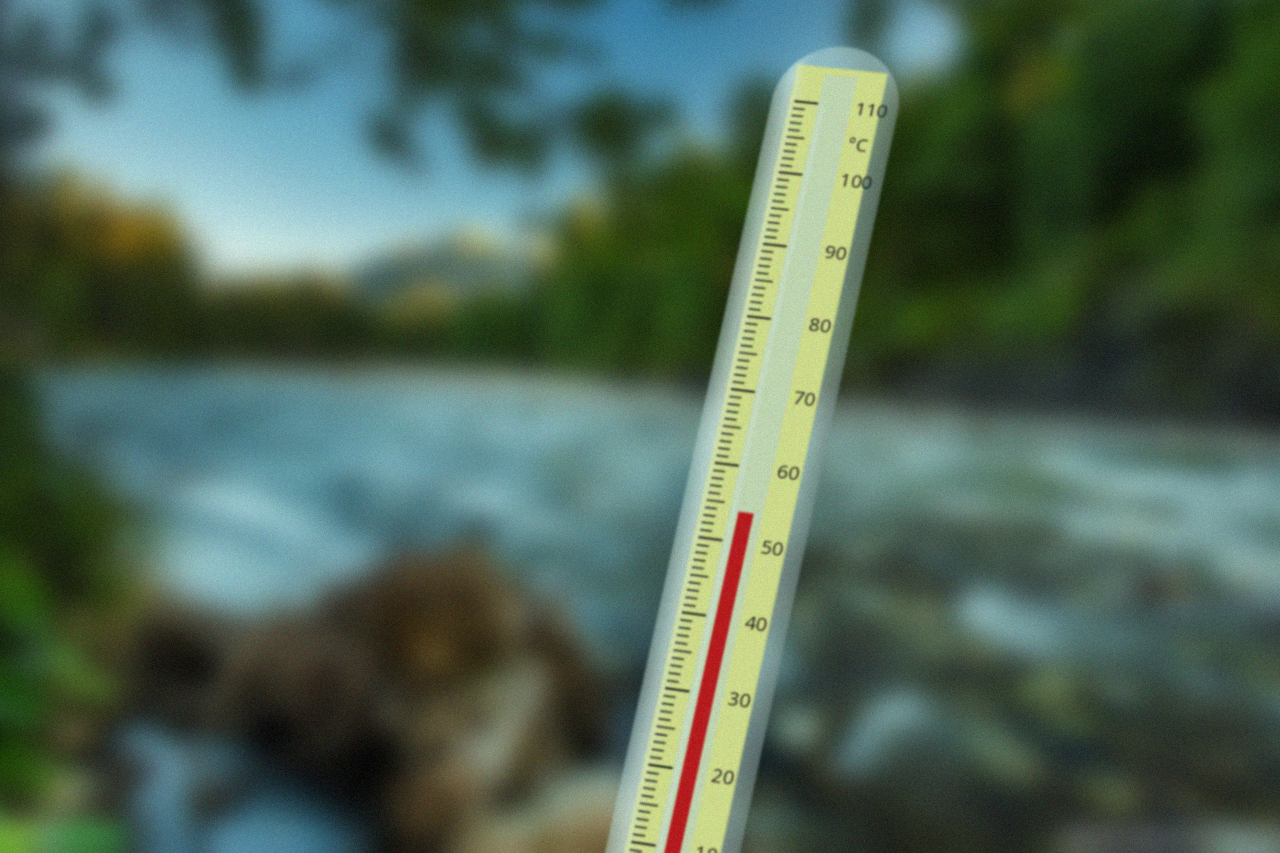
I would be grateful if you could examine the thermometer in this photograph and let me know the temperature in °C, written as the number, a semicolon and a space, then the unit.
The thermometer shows 54; °C
